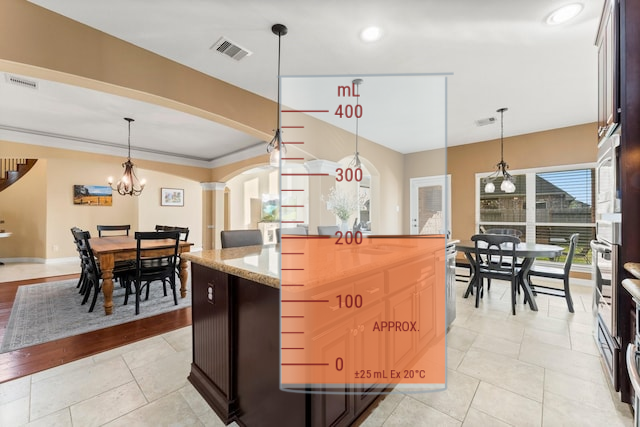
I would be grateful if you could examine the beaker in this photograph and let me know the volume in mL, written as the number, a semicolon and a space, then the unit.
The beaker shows 200; mL
